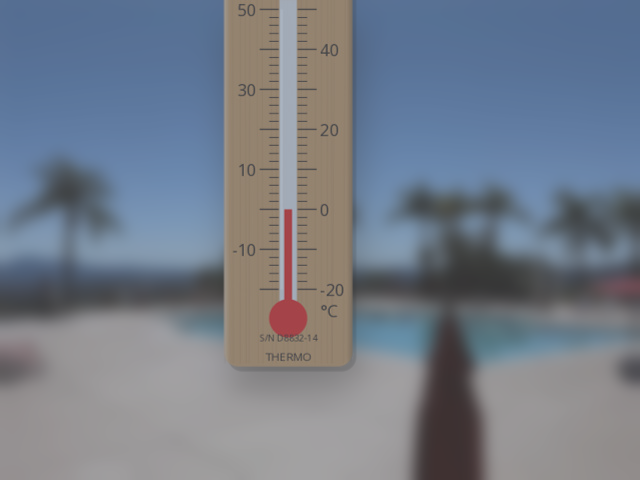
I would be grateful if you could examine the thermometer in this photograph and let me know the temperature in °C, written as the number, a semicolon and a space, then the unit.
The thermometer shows 0; °C
